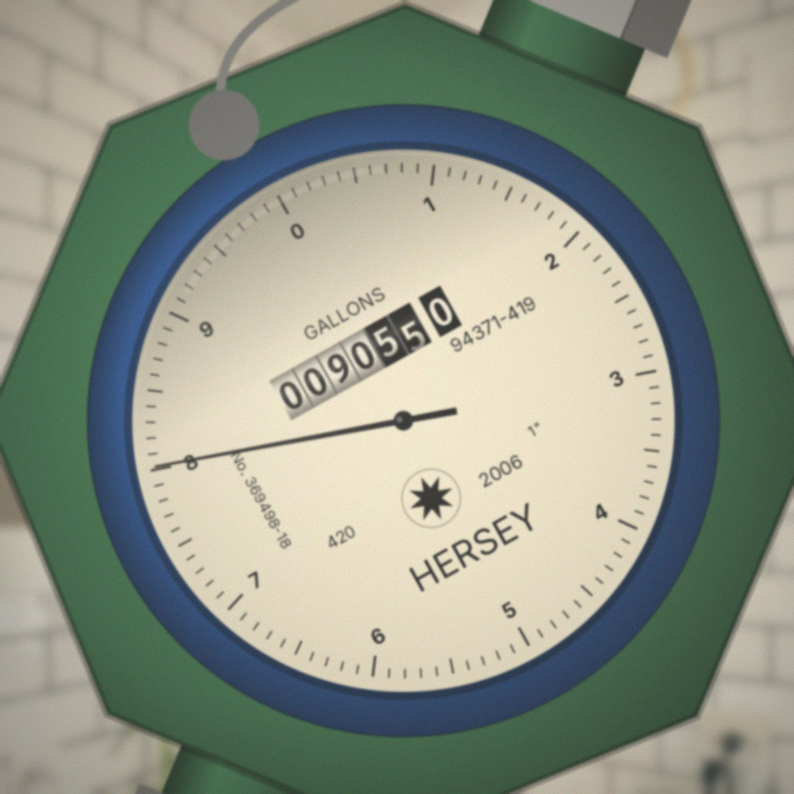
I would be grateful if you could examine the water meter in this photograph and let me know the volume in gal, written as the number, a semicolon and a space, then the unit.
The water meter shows 90548.0; gal
